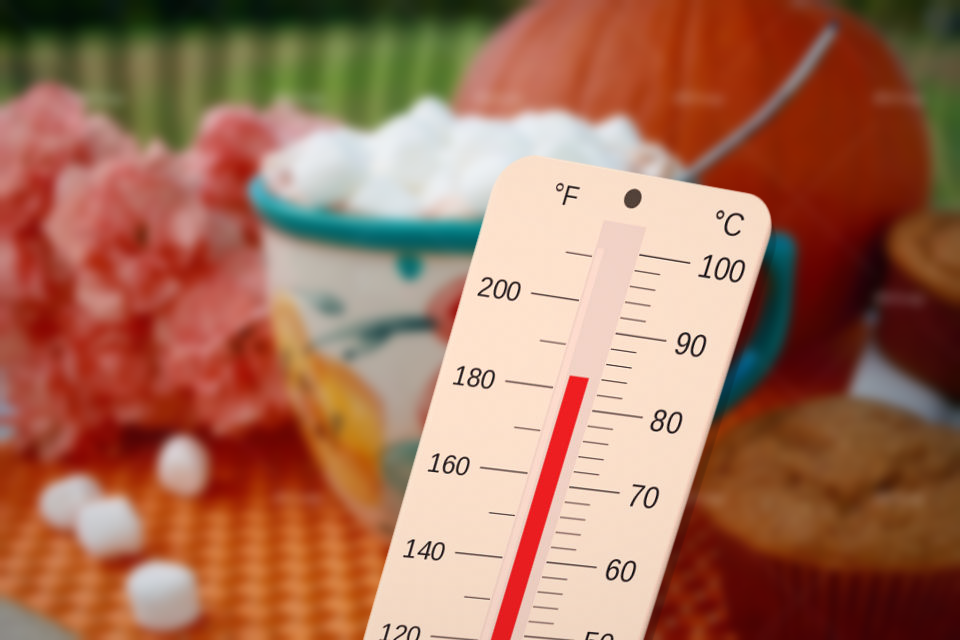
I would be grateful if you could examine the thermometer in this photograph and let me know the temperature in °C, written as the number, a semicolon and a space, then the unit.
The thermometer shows 84; °C
